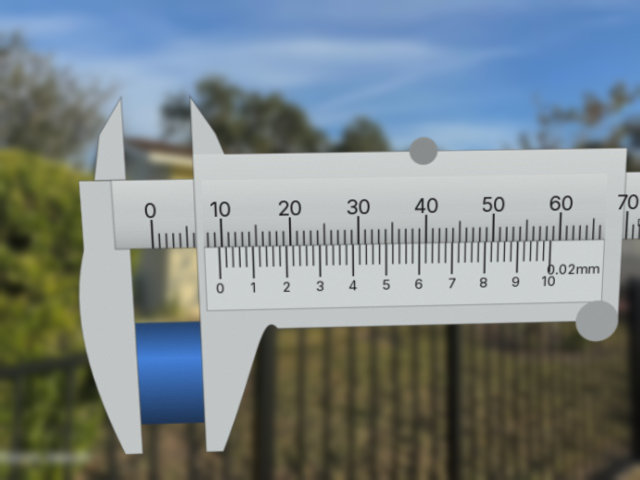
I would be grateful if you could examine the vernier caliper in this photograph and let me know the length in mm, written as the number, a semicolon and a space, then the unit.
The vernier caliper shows 9.6; mm
